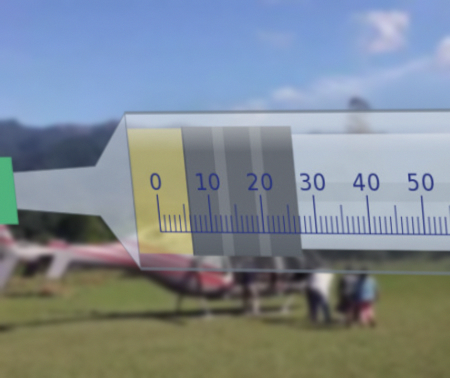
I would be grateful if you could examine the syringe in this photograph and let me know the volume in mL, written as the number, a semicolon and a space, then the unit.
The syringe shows 6; mL
